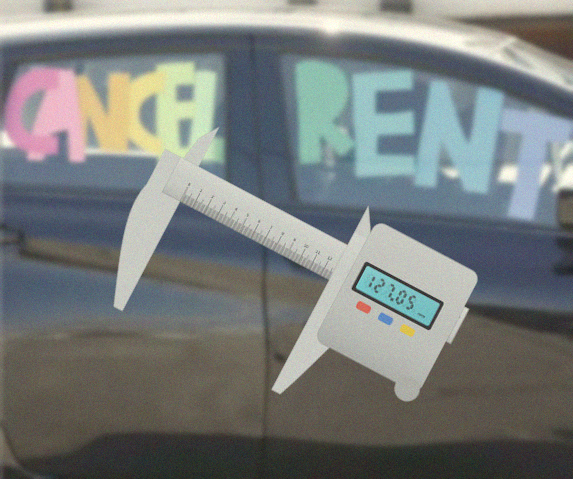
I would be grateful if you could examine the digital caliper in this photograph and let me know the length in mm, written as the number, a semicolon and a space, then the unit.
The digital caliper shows 127.05; mm
